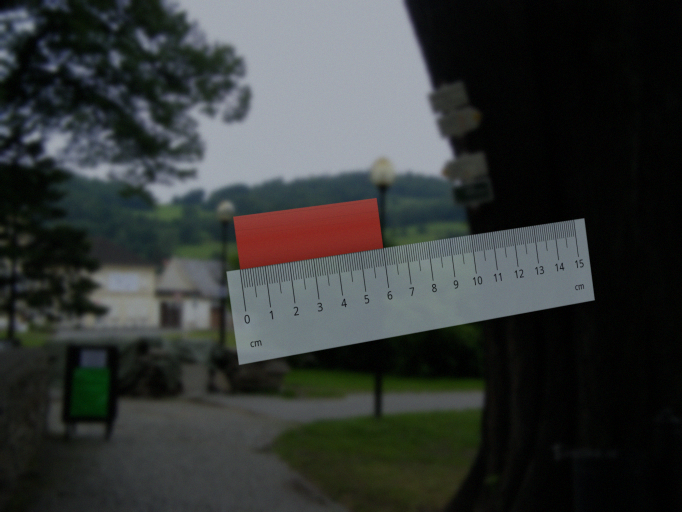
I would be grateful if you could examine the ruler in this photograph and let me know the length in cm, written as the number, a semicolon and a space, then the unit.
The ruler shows 6; cm
